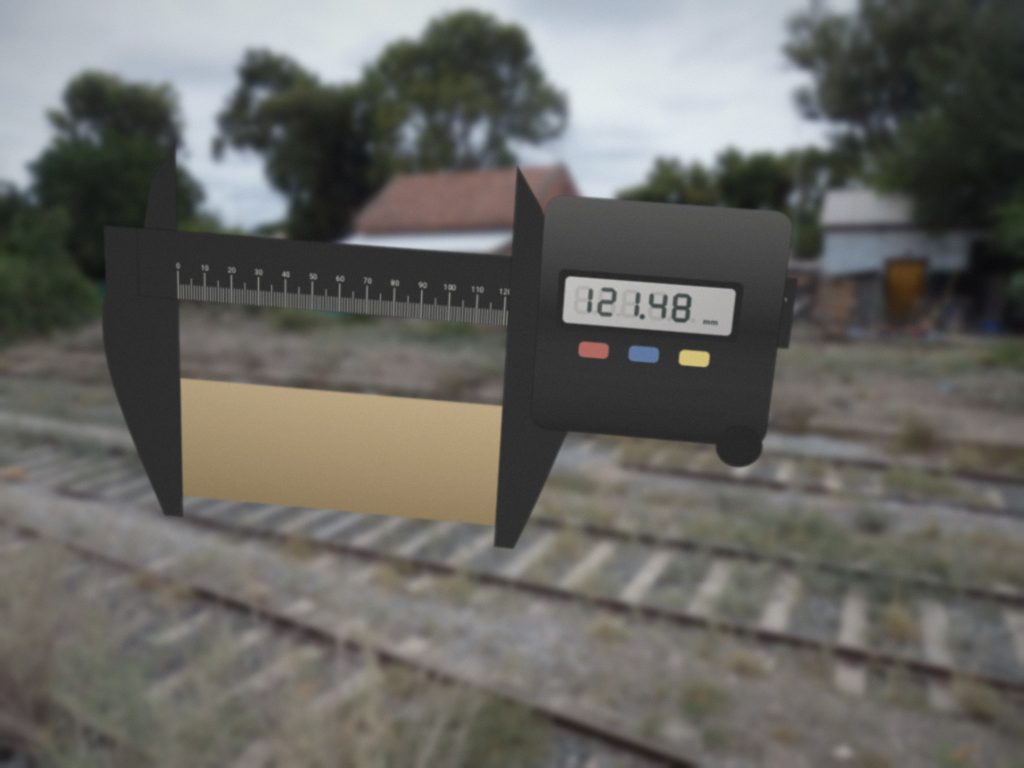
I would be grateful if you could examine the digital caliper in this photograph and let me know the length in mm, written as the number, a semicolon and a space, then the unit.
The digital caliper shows 121.48; mm
